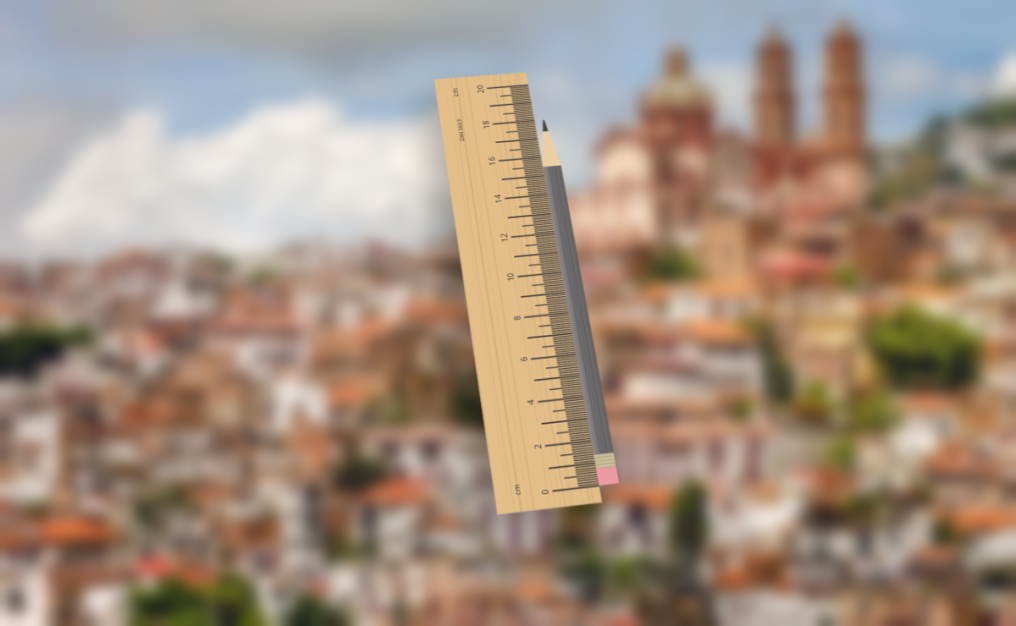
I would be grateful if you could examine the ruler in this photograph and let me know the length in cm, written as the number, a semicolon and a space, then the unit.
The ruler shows 18; cm
